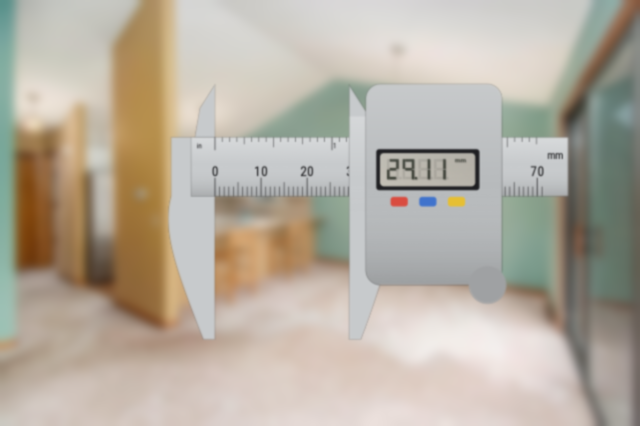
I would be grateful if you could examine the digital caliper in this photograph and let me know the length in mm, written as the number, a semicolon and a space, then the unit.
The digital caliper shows 29.11; mm
